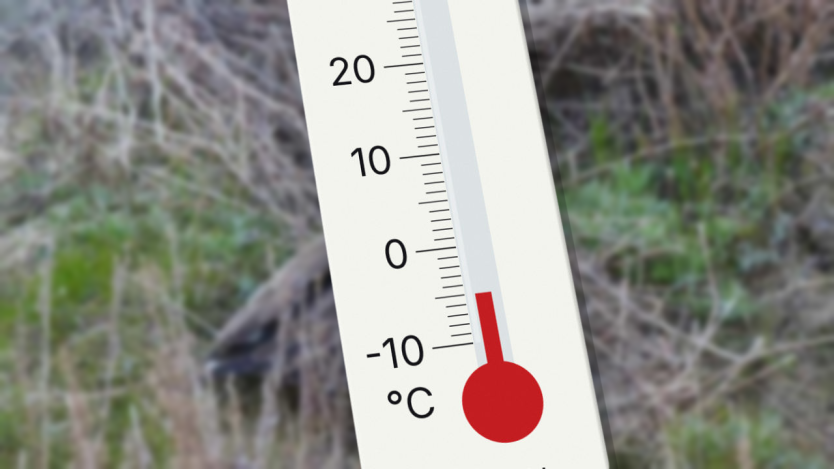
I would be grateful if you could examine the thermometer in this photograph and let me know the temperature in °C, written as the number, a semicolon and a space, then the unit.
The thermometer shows -5; °C
